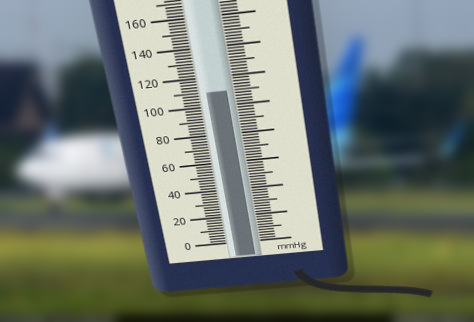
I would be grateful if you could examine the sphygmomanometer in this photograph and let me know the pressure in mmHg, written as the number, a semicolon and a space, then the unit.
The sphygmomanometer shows 110; mmHg
